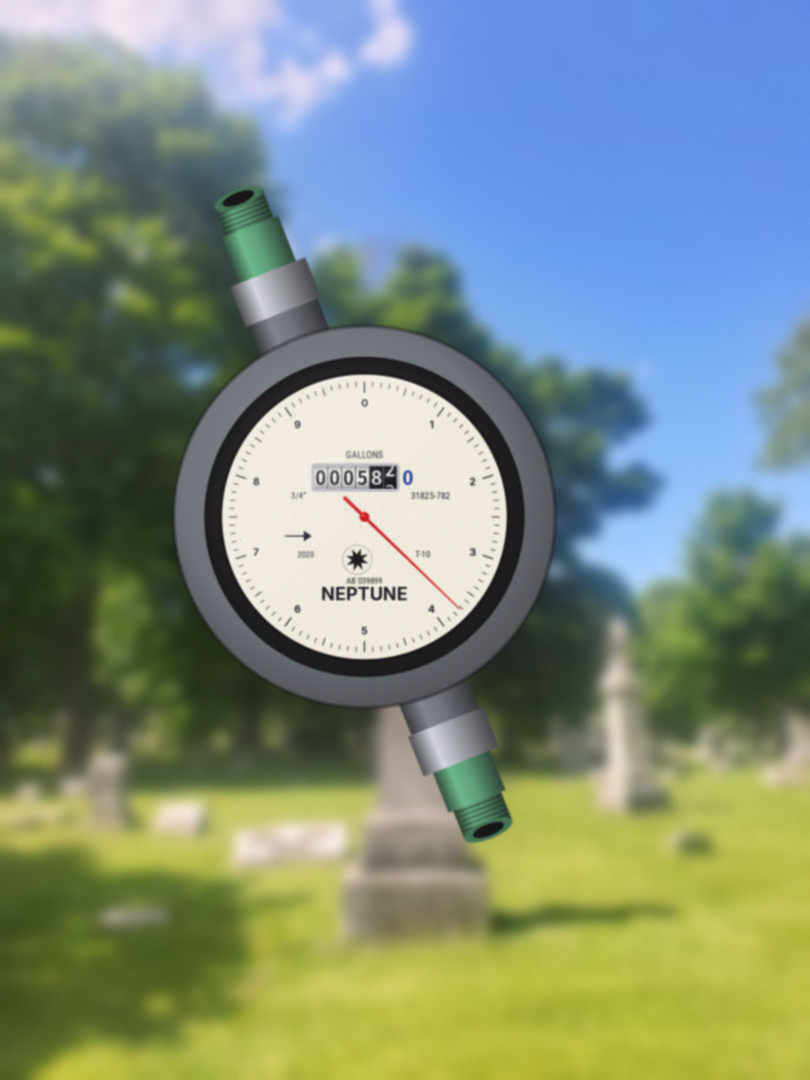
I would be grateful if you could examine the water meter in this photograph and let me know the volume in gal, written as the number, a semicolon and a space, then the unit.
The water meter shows 5823.7; gal
